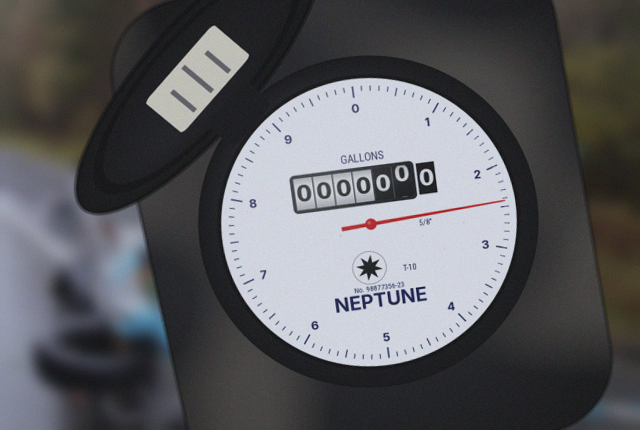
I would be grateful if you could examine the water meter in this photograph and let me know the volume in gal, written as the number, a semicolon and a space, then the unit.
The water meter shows 2.4; gal
